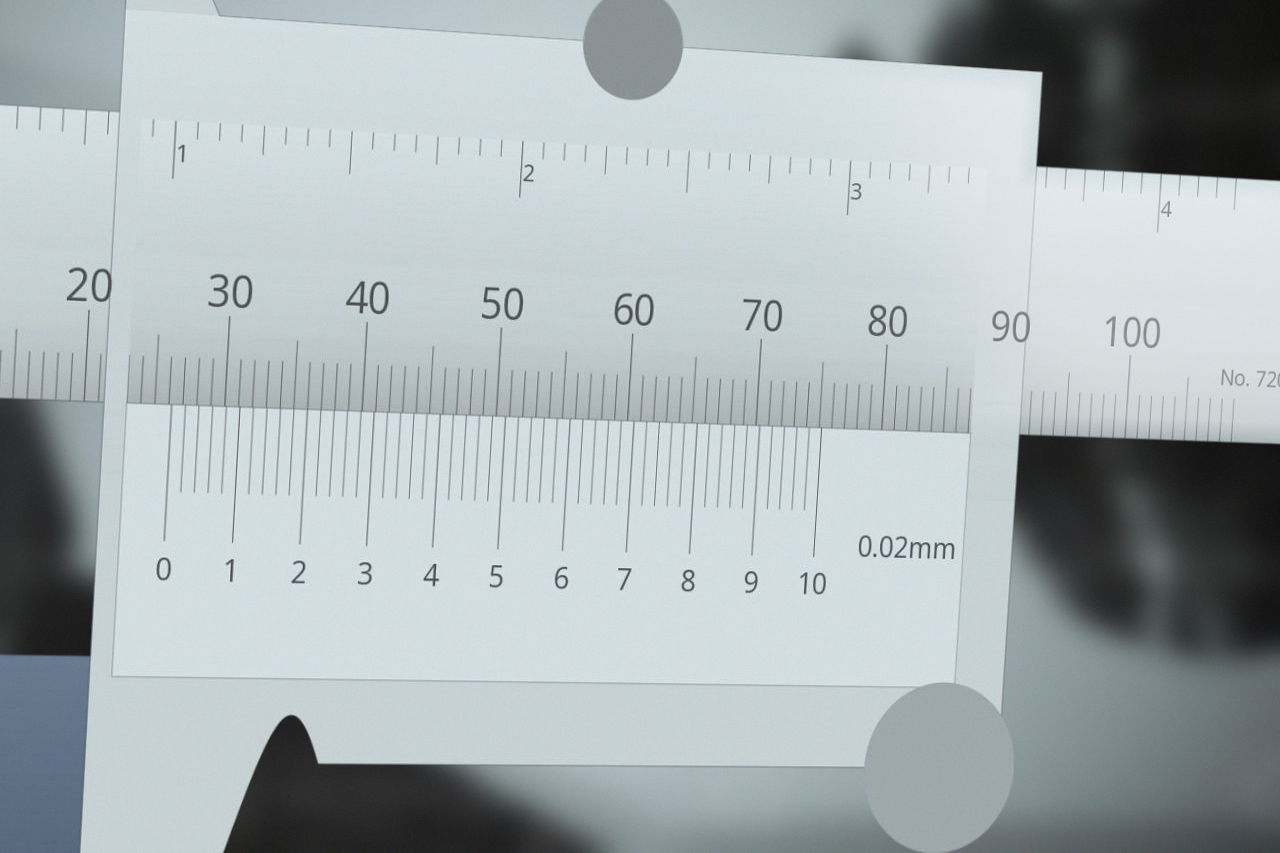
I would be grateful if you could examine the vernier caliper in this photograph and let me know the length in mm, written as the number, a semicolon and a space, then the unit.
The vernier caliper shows 26.2; mm
